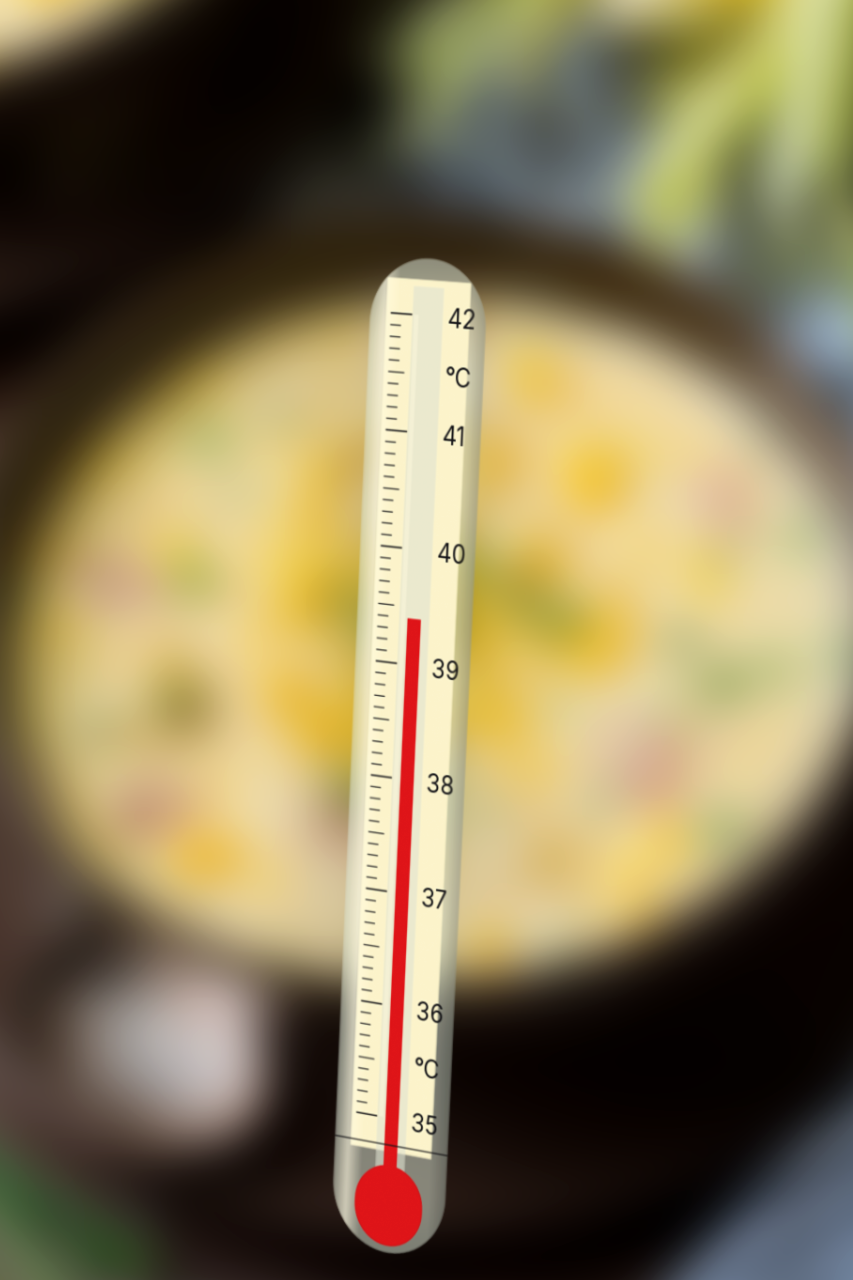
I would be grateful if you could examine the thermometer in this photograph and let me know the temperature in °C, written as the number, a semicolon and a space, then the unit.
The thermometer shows 39.4; °C
